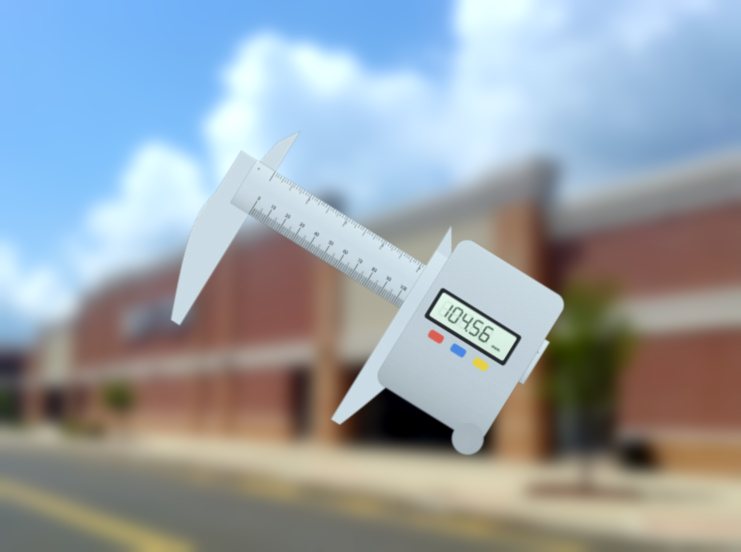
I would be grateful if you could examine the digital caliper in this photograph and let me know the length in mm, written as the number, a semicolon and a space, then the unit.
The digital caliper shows 104.56; mm
